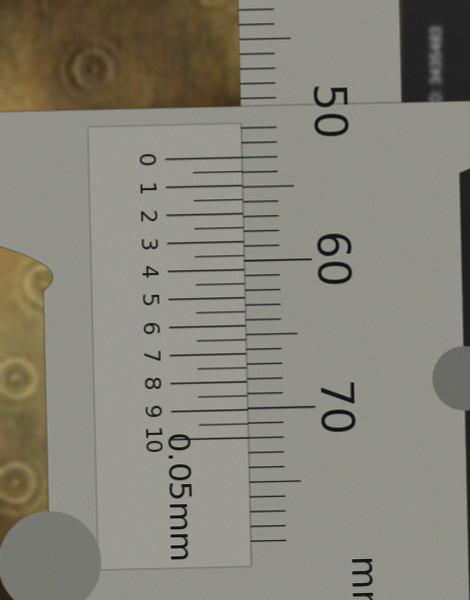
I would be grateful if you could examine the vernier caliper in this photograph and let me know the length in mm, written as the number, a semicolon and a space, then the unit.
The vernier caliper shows 53.0; mm
